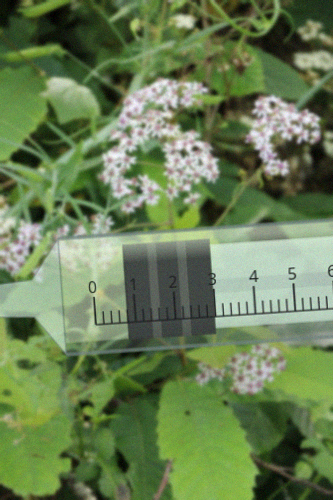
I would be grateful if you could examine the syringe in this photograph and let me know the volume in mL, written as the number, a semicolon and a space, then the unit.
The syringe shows 0.8; mL
